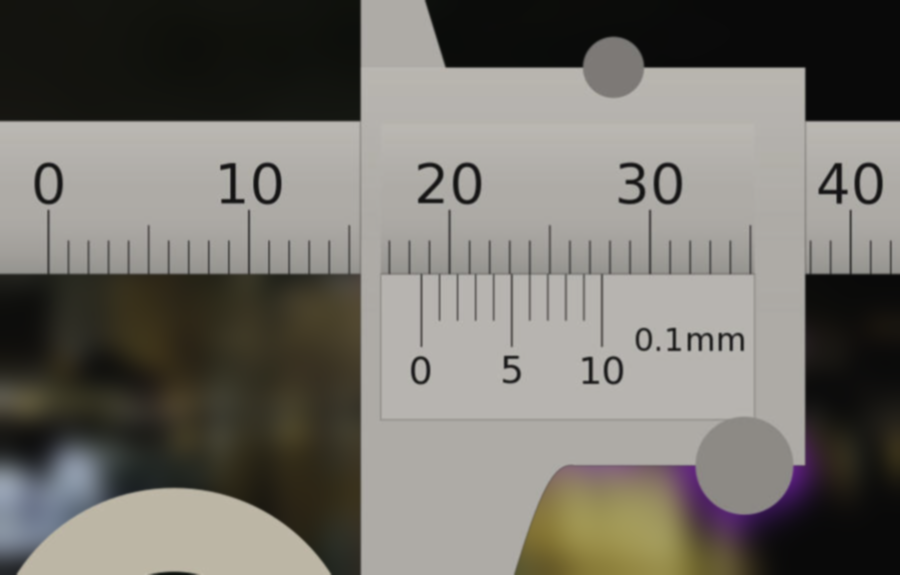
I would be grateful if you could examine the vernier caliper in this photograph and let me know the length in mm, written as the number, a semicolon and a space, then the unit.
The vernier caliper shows 18.6; mm
